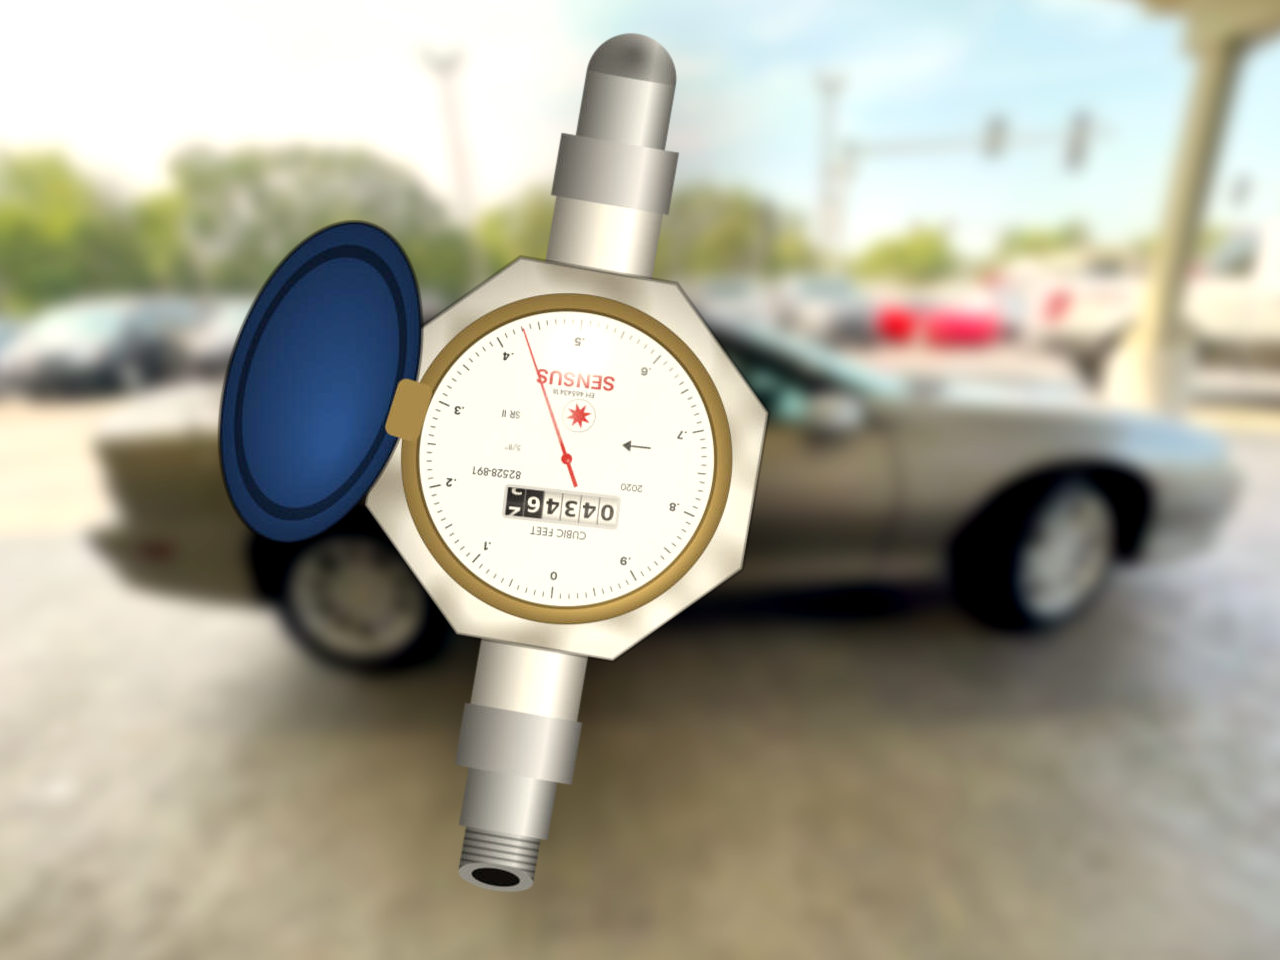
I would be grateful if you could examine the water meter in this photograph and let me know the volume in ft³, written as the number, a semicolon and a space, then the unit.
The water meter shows 43462.43; ft³
